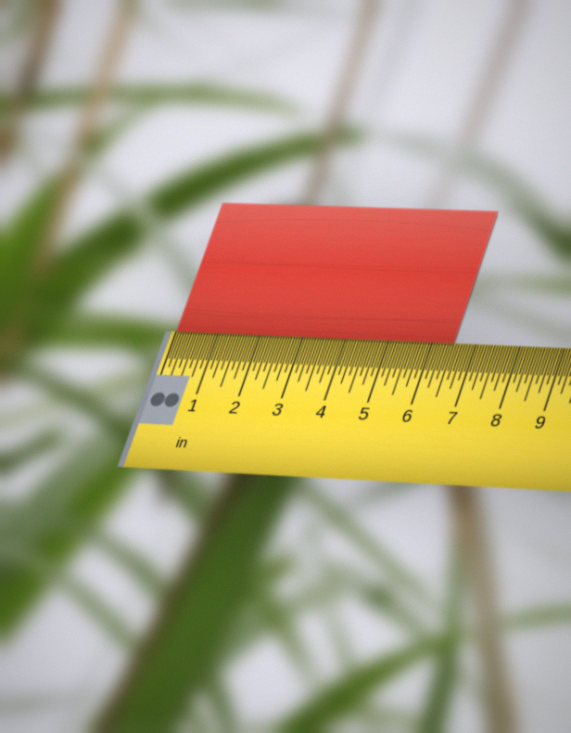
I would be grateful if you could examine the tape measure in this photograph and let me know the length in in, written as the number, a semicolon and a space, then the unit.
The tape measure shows 6.5; in
